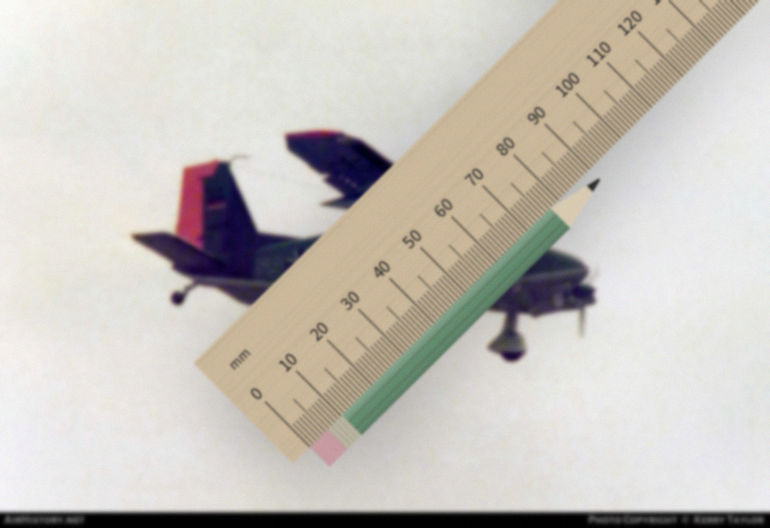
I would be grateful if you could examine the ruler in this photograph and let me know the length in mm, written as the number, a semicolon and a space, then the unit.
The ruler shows 90; mm
